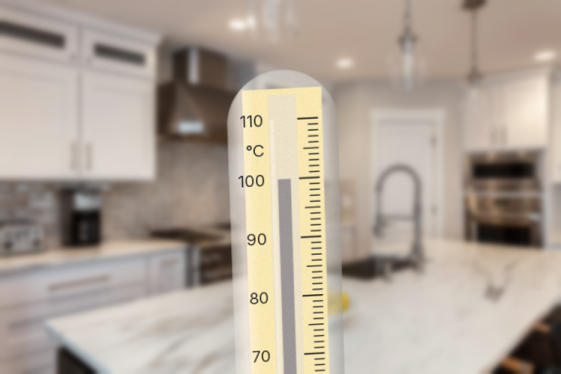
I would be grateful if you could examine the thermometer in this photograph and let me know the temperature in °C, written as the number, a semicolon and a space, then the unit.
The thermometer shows 100; °C
